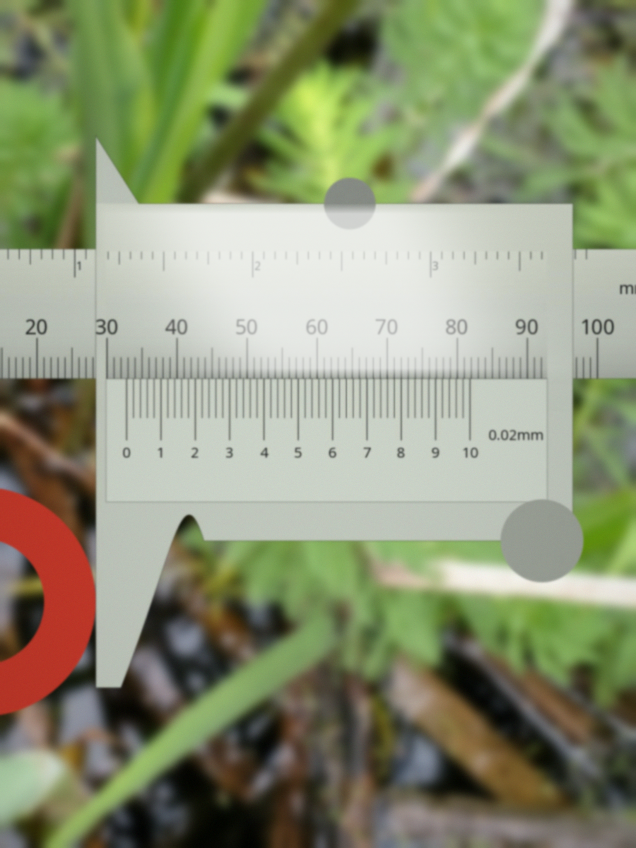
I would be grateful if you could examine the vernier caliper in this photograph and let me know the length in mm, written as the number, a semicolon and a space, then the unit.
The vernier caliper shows 32.8; mm
